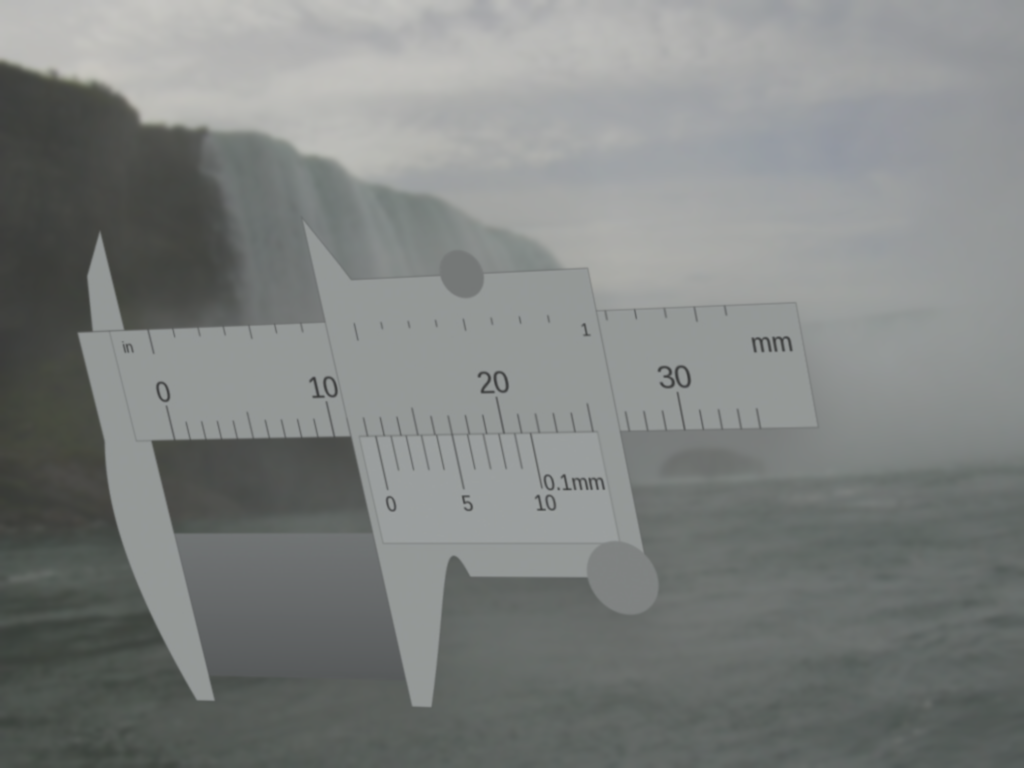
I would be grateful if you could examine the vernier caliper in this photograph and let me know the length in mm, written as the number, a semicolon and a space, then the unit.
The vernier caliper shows 12.5; mm
